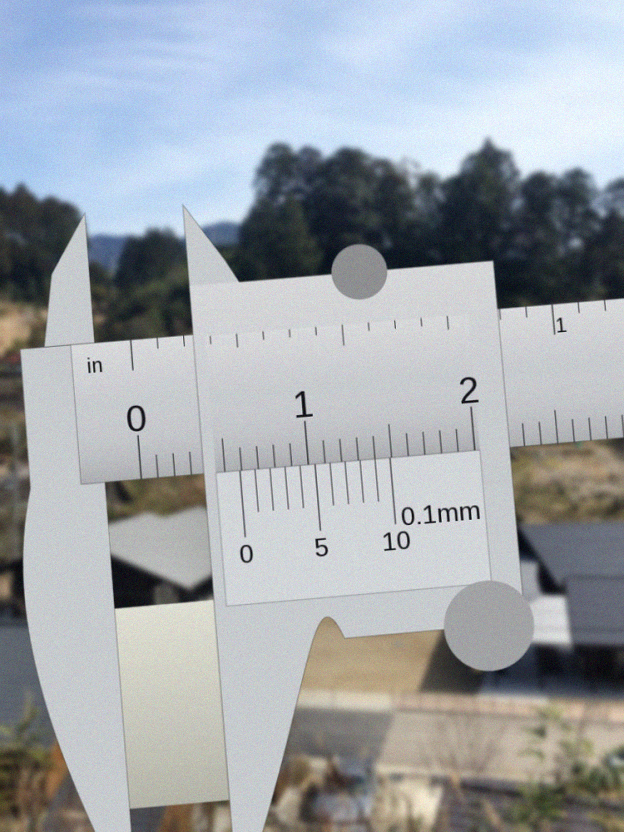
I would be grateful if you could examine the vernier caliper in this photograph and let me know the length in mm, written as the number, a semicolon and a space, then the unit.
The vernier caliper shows 5.9; mm
